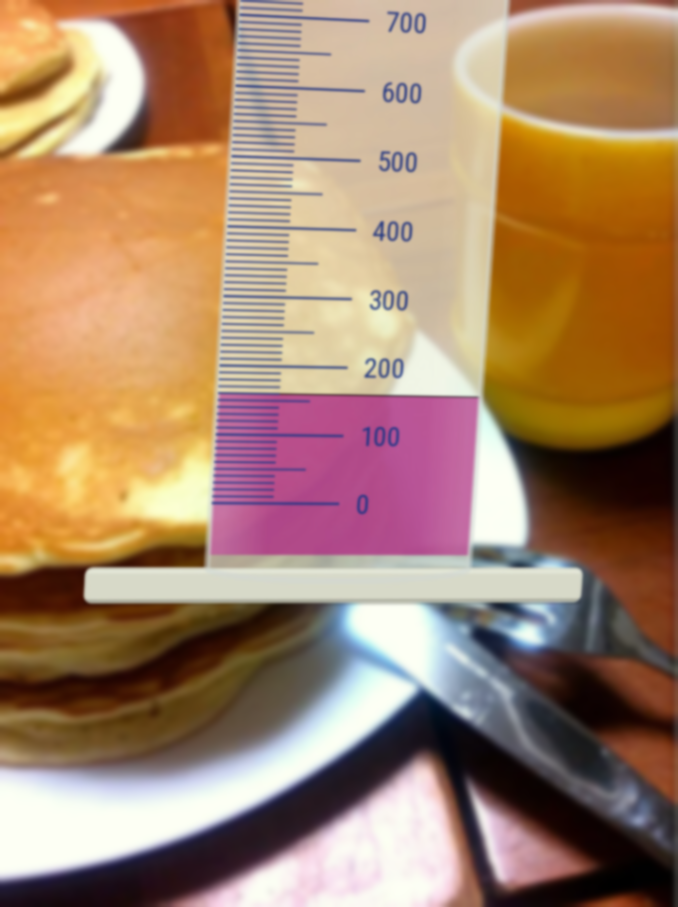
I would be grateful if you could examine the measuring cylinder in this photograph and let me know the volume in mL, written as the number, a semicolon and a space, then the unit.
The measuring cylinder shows 160; mL
